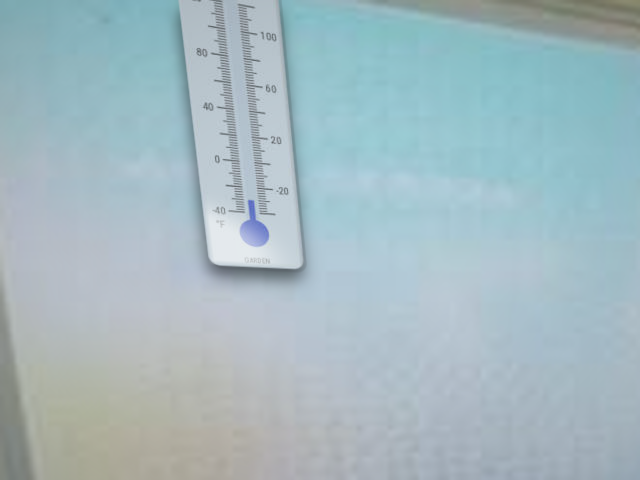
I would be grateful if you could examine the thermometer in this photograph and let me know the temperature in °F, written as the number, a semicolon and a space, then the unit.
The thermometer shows -30; °F
